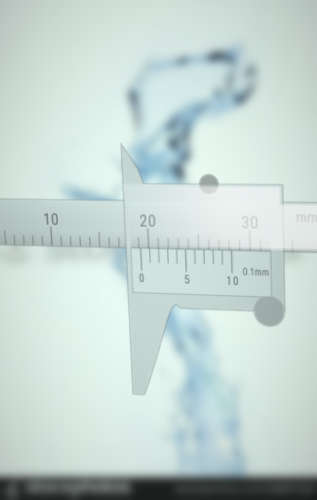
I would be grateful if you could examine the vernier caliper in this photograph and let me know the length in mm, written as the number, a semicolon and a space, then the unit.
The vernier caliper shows 19.2; mm
